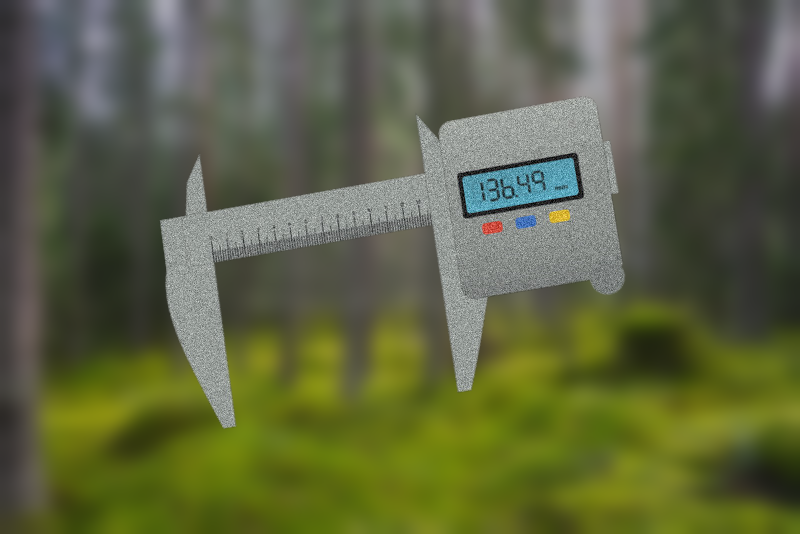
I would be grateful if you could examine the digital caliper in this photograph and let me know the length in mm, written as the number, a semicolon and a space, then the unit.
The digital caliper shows 136.49; mm
